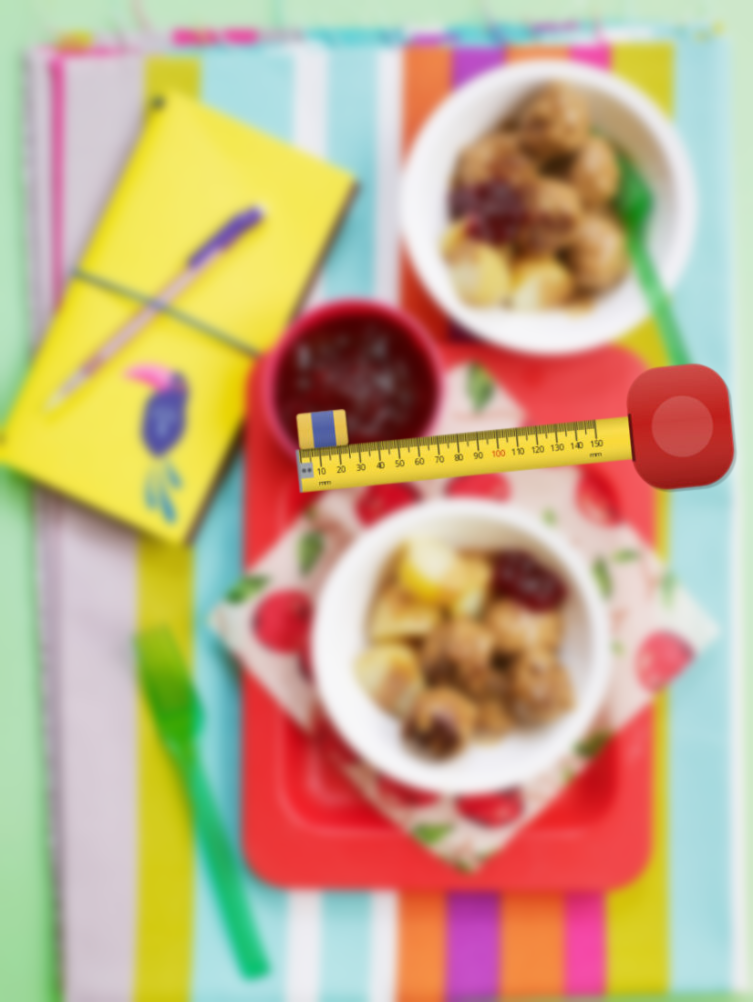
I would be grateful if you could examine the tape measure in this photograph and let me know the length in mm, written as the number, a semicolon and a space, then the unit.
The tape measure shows 25; mm
